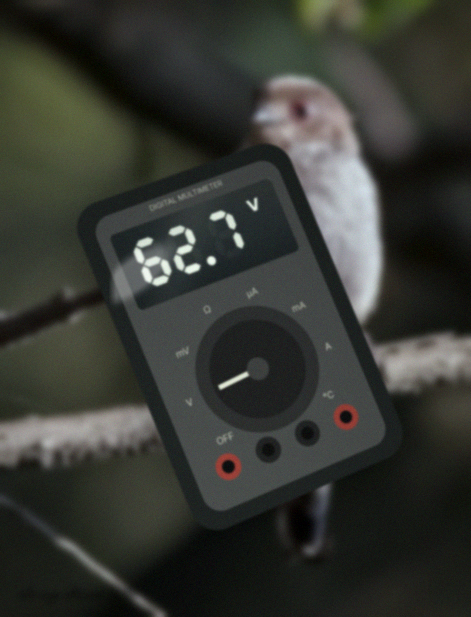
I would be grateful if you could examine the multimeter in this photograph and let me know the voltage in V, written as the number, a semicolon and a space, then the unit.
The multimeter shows 62.7; V
